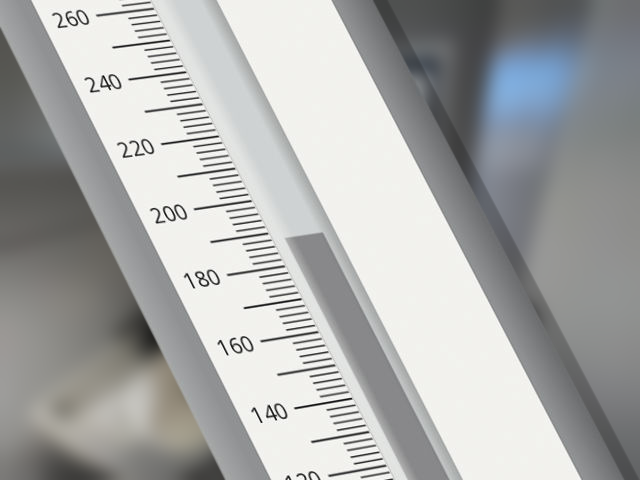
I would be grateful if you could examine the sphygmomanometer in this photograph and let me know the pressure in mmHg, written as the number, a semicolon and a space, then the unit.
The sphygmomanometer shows 188; mmHg
